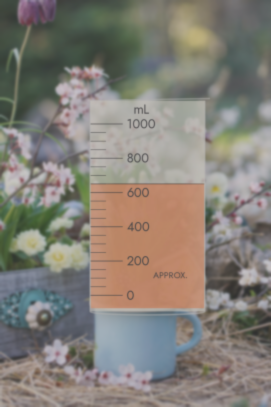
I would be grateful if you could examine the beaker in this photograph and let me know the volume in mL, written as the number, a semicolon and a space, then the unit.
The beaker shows 650; mL
